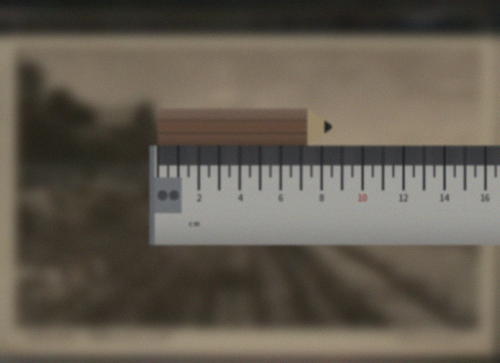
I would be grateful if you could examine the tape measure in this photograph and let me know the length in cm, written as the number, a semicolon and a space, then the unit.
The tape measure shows 8.5; cm
